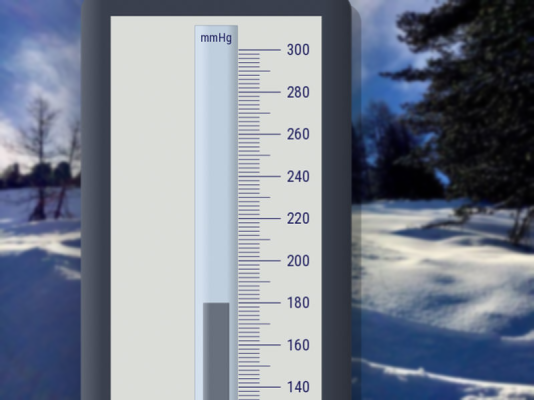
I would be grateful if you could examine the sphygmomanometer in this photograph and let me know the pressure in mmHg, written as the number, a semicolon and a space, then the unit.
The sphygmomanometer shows 180; mmHg
